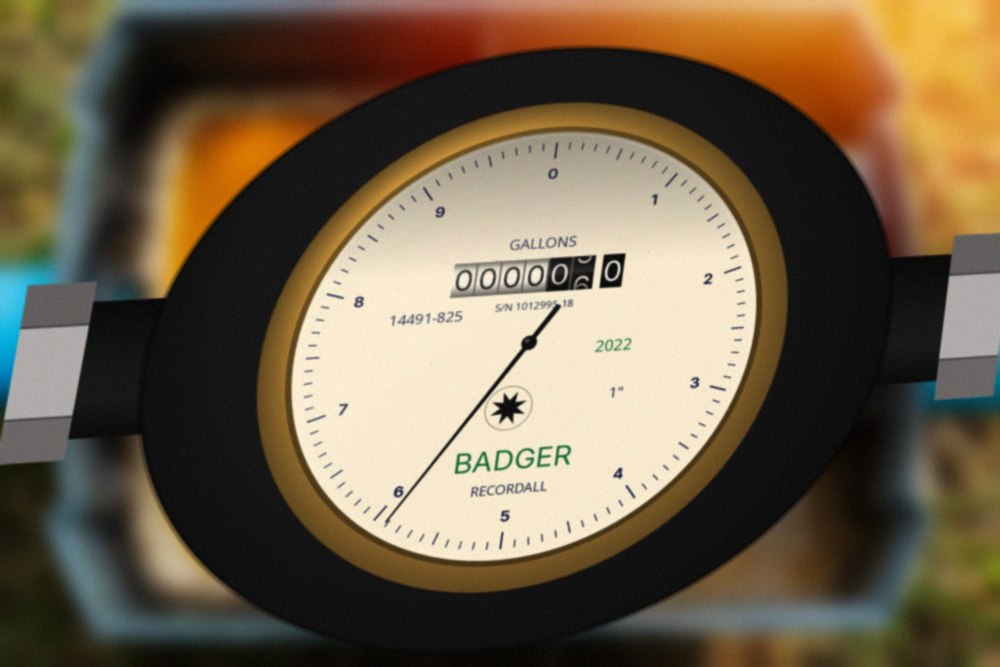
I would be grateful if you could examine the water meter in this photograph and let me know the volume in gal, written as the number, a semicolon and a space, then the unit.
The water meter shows 55.9; gal
